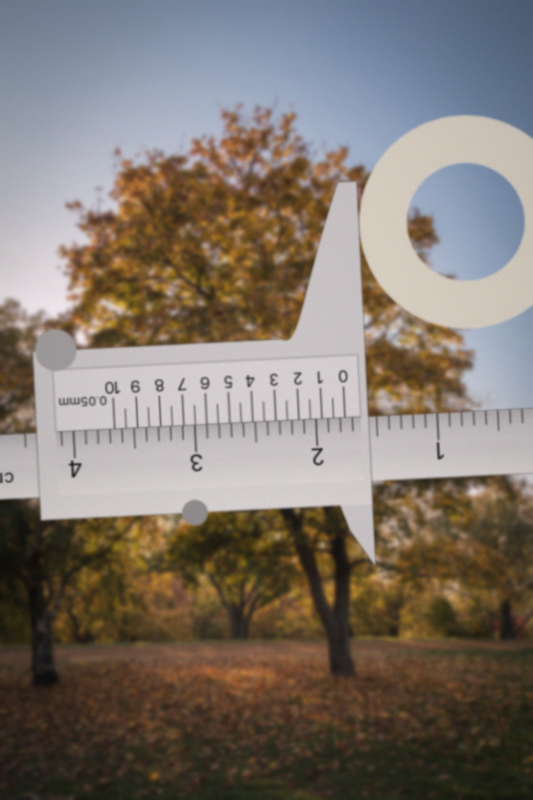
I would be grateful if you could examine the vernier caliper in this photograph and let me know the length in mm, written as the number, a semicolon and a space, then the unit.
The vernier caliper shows 17.6; mm
